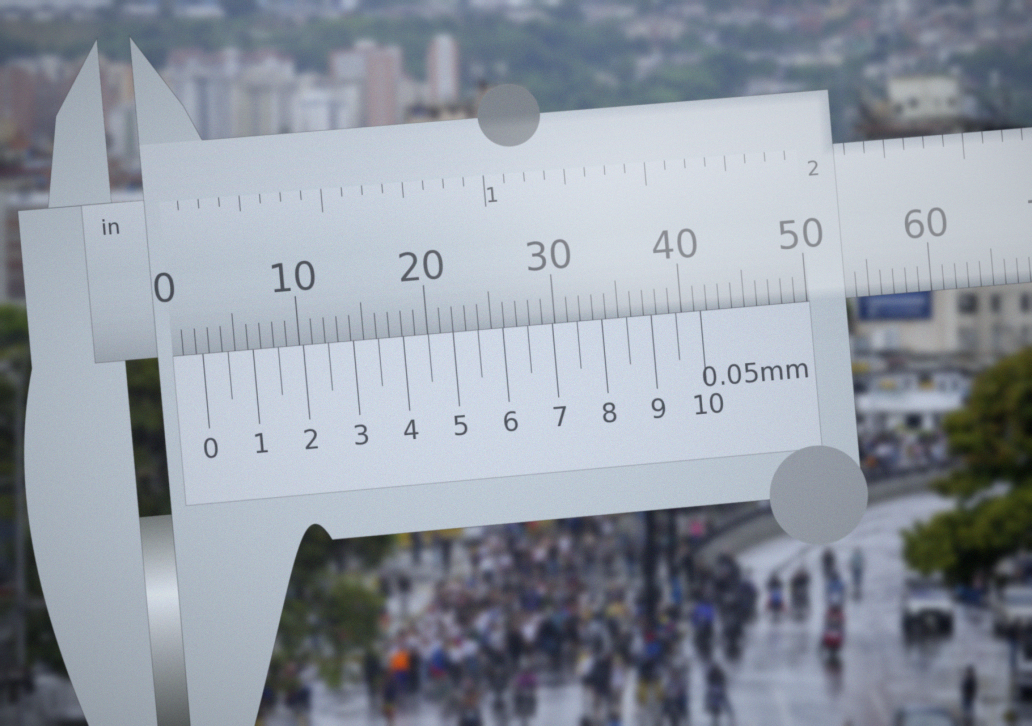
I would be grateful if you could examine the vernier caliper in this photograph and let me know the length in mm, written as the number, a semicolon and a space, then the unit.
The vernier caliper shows 2.5; mm
